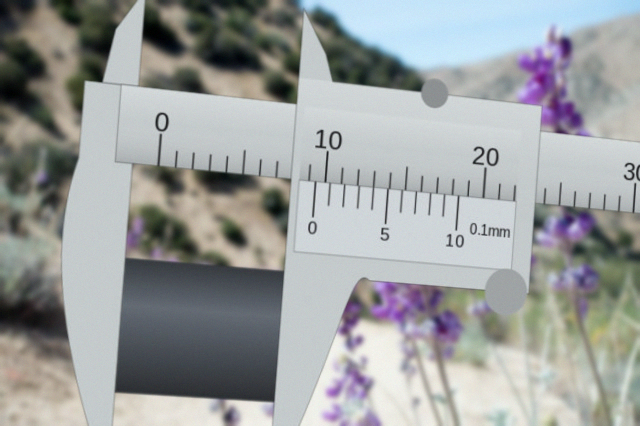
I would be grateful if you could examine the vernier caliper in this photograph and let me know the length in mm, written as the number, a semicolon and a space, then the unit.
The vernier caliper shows 9.4; mm
